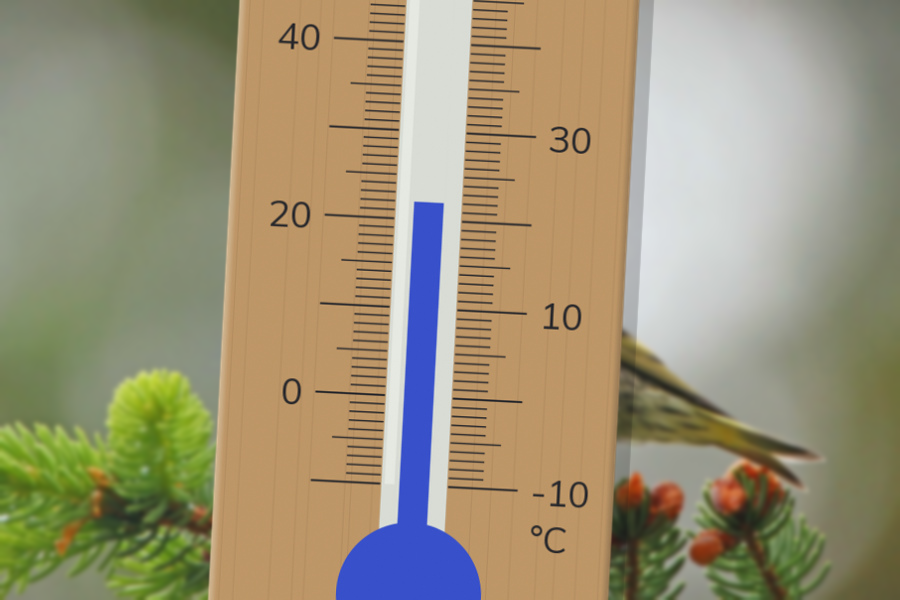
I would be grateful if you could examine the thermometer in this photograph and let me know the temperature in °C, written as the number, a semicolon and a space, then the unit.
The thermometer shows 22; °C
